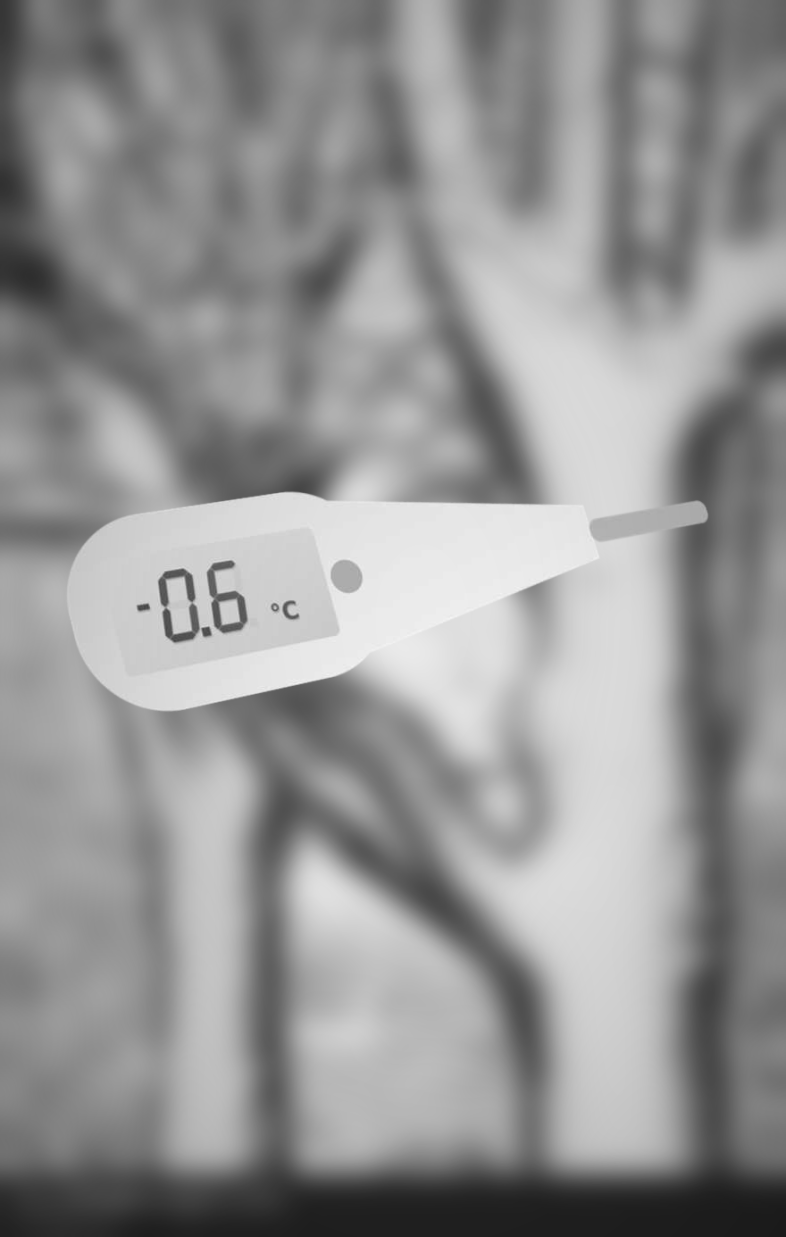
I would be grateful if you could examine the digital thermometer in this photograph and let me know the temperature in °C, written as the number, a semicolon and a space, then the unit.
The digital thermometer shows -0.6; °C
